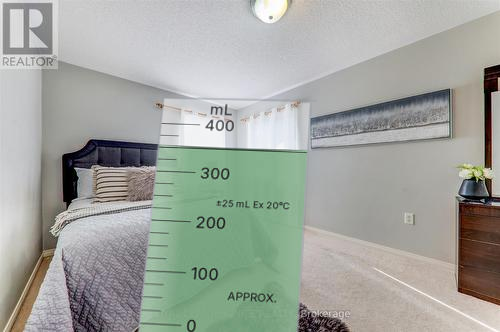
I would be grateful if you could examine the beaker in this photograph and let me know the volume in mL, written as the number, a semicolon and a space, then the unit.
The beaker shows 350; mL
